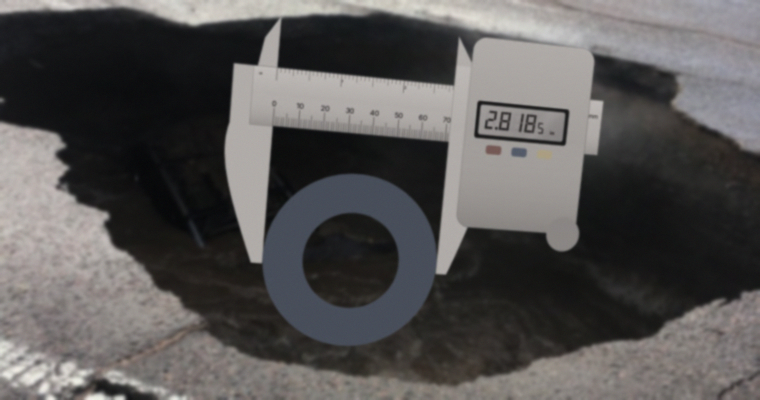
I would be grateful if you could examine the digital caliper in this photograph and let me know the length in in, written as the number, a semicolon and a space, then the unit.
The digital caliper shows 2.8185; in
